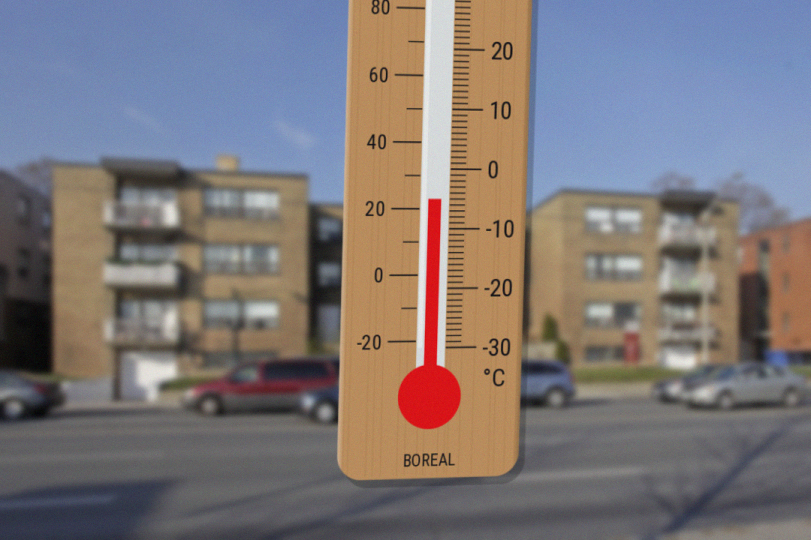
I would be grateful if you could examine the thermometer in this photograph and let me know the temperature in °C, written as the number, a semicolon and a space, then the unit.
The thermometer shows -5; °C
